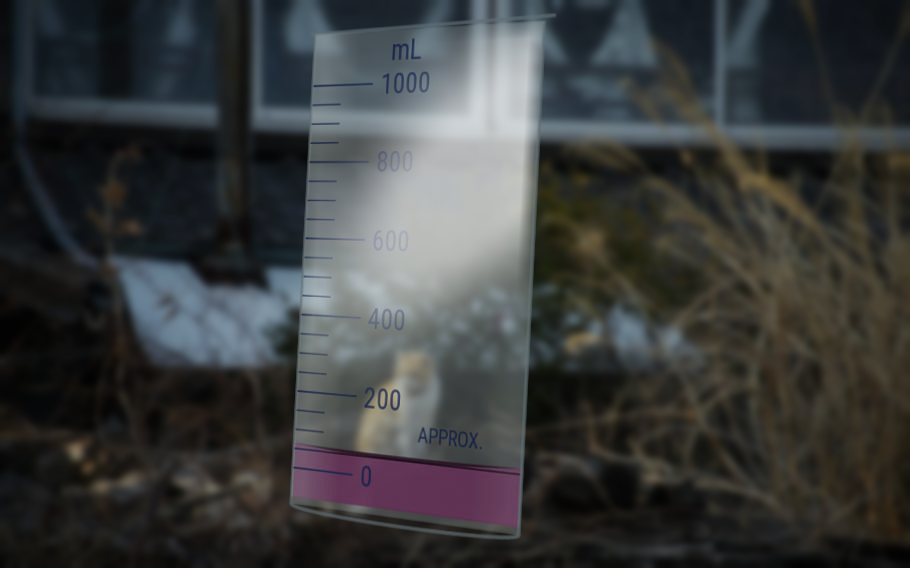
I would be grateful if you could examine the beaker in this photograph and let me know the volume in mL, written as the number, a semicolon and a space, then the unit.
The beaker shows 50; mL
